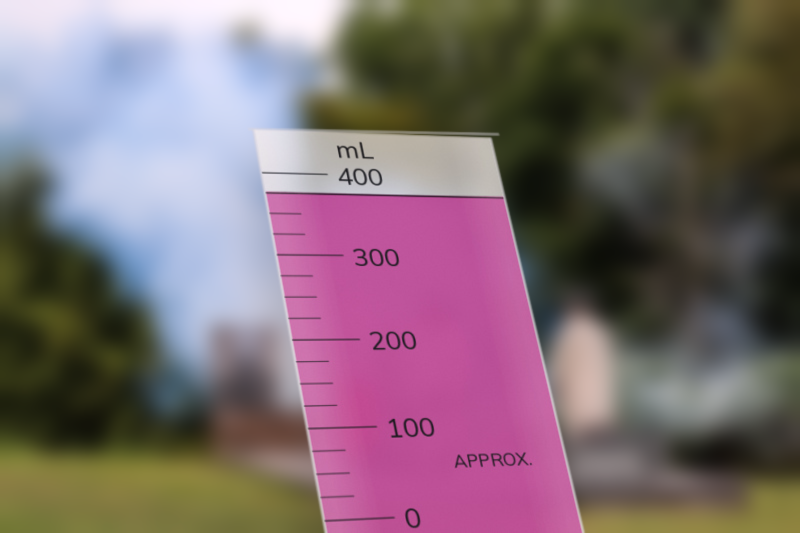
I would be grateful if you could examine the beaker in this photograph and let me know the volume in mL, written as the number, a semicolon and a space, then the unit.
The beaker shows 375; mL
